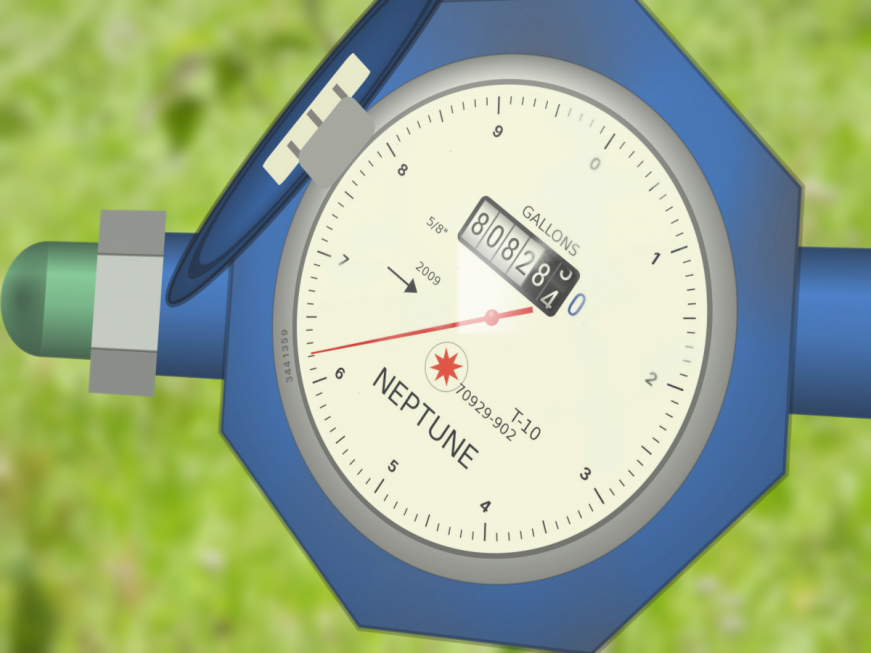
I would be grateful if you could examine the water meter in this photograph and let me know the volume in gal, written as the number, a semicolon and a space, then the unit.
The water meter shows 8082836.2; gal
